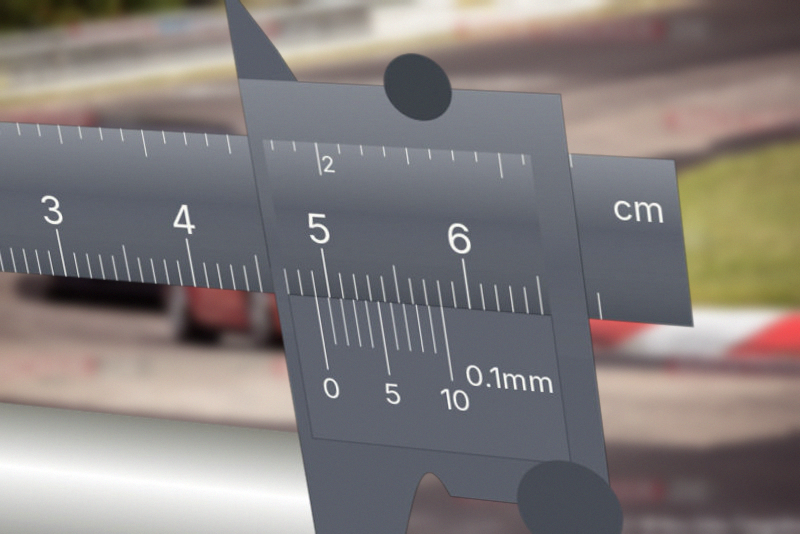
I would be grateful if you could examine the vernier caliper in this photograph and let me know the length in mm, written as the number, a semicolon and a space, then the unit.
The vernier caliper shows 49.0; mm
